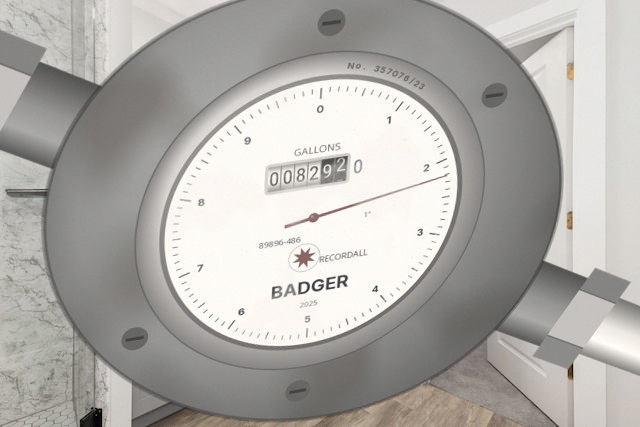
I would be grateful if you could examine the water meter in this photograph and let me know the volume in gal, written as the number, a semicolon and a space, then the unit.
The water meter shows 82922.2; gal
